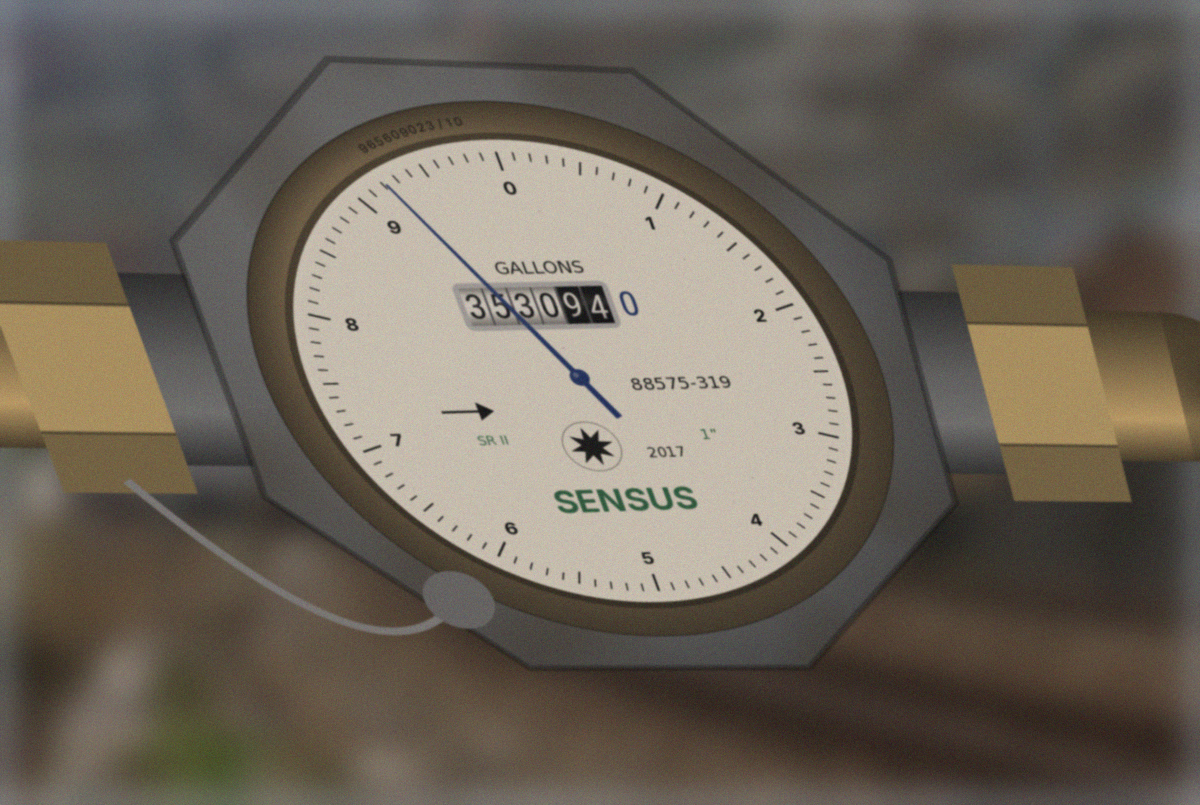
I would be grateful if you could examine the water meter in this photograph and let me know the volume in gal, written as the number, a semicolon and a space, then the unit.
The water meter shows 3530939.2; gal
